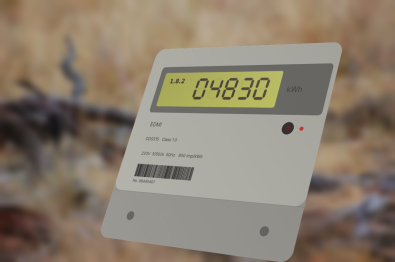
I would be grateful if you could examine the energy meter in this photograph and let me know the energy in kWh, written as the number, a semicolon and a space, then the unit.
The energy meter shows 4830; kWh
